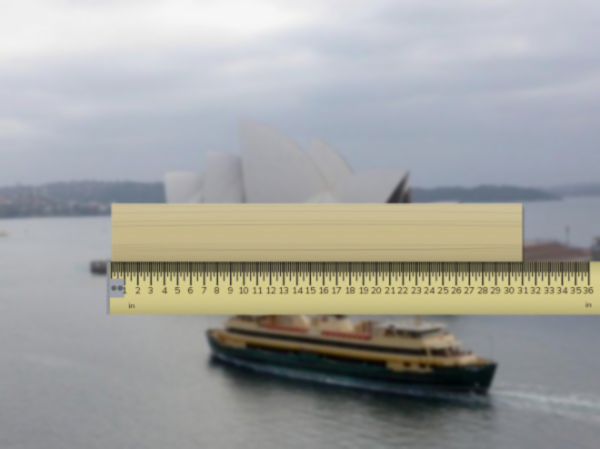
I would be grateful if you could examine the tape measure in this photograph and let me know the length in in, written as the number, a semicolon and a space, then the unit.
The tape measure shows 31; in
